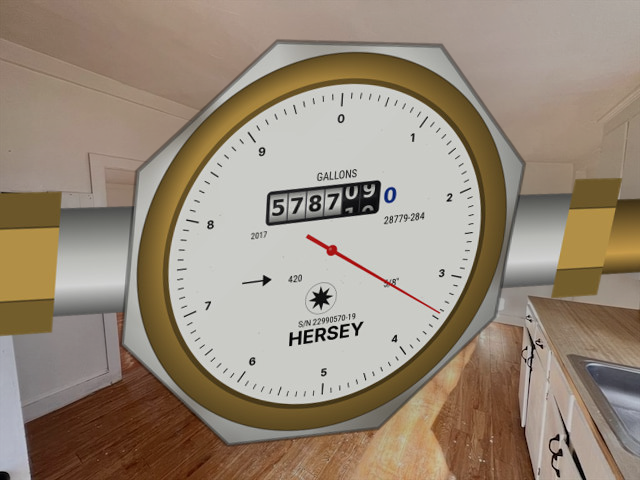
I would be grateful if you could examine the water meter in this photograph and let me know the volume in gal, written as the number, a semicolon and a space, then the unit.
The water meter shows 5787093.4; gal
